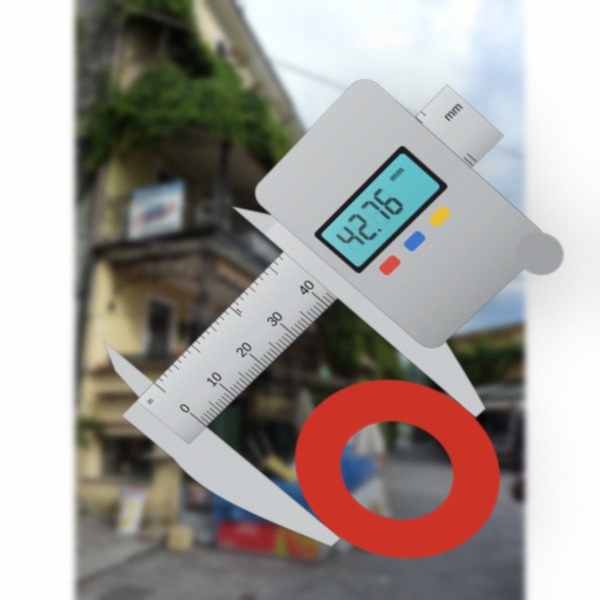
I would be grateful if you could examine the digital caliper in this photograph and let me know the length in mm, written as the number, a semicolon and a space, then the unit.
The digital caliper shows 42.76; mm
